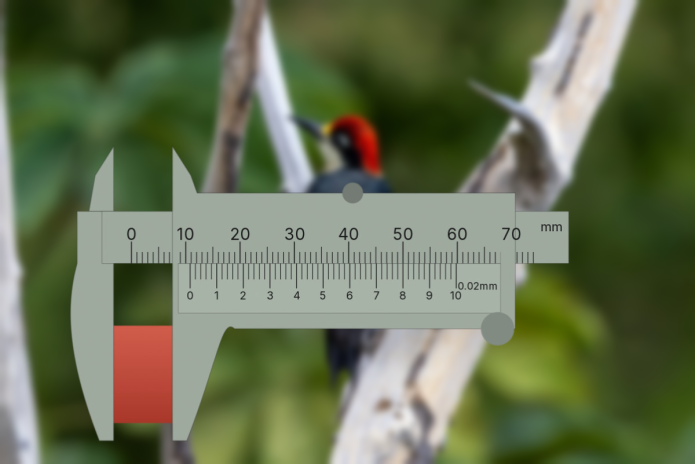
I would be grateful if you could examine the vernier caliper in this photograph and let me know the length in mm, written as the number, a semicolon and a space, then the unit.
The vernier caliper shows 10.8; mm
